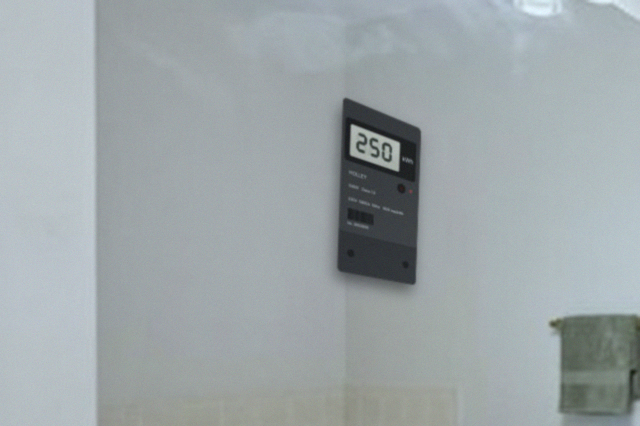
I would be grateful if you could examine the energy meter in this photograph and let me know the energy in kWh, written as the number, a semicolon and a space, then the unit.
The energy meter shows 250; kWh
